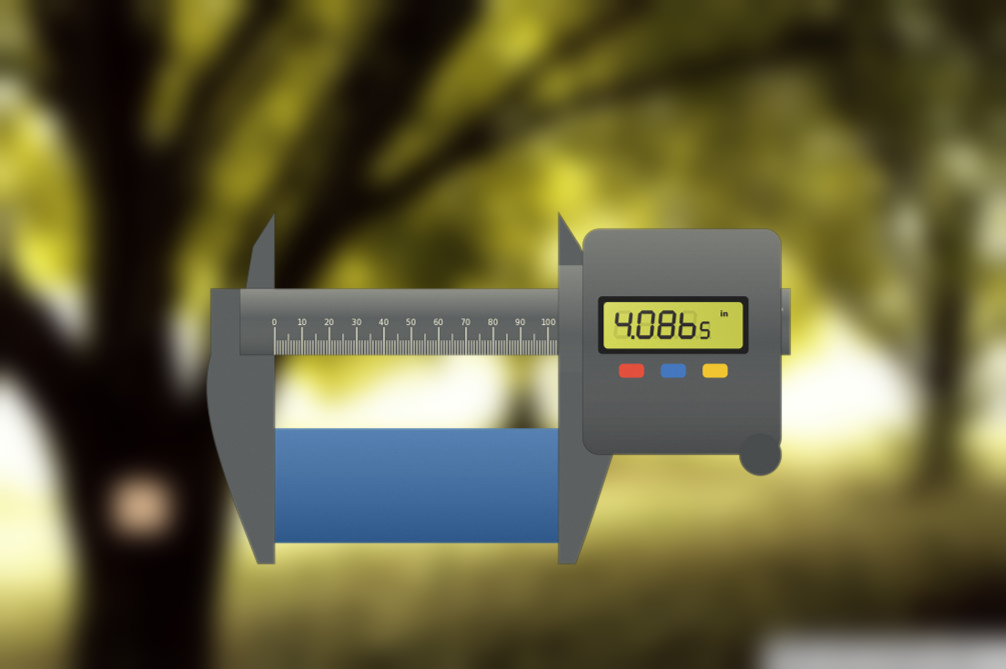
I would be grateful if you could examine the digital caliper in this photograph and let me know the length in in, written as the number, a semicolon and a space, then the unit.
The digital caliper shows 4.0865; in
